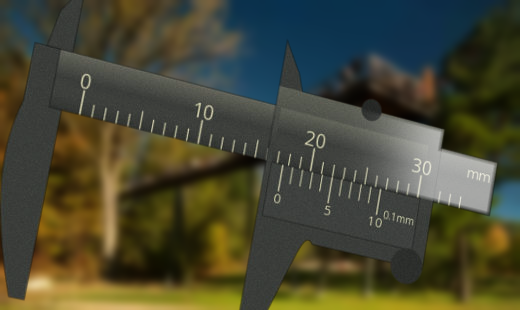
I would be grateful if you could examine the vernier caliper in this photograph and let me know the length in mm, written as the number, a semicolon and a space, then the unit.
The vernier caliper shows 17.5; mm
